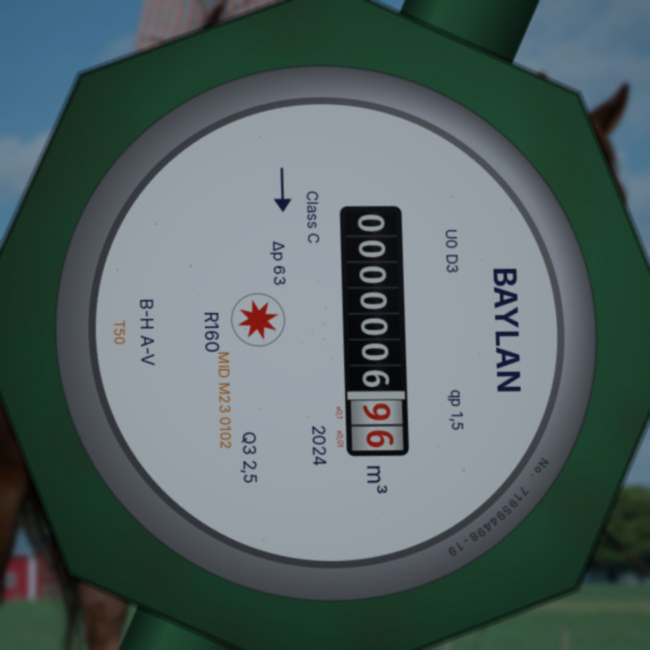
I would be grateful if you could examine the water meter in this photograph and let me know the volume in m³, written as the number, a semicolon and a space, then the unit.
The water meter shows 6.96; m³
